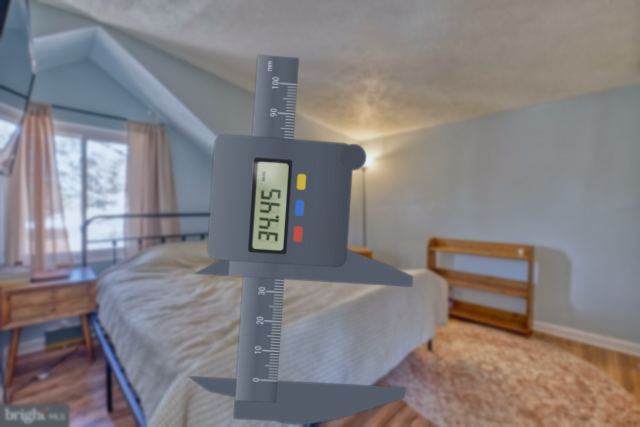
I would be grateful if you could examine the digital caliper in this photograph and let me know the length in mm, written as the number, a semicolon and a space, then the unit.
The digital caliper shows 34.45; mm
